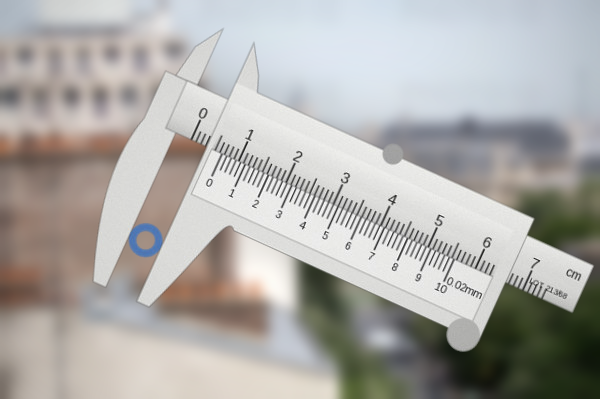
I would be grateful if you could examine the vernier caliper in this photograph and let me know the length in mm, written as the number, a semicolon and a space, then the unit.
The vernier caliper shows 6.5; mm
